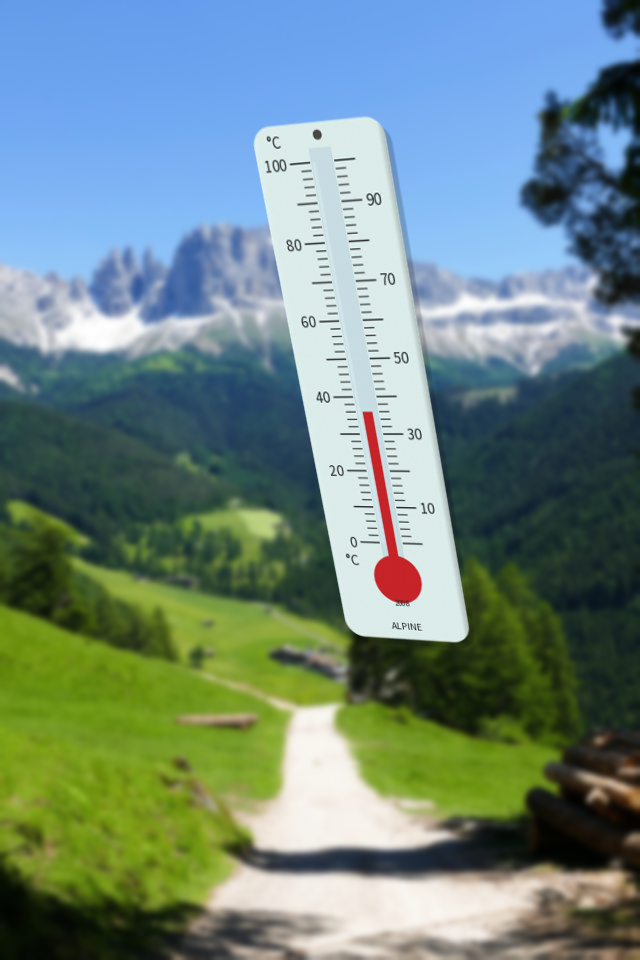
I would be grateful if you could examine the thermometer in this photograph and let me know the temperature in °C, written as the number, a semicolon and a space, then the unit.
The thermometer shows 36; °C
